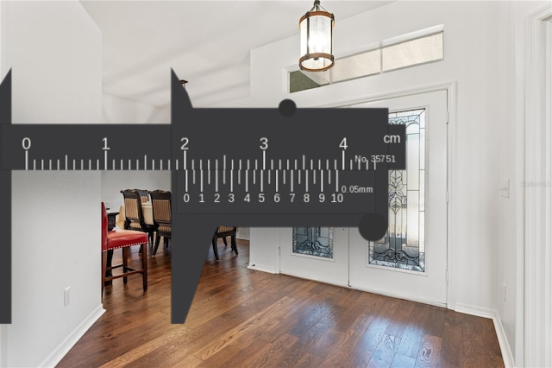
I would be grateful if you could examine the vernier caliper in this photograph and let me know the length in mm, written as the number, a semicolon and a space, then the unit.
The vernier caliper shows 20.2; mm
